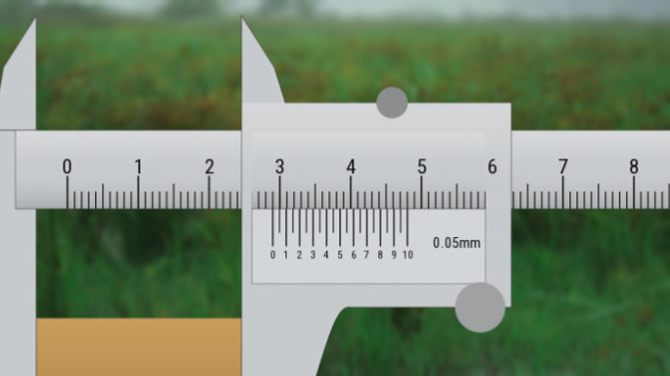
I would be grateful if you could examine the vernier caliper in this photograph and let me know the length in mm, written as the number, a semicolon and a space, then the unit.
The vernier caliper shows 29.0; mm
